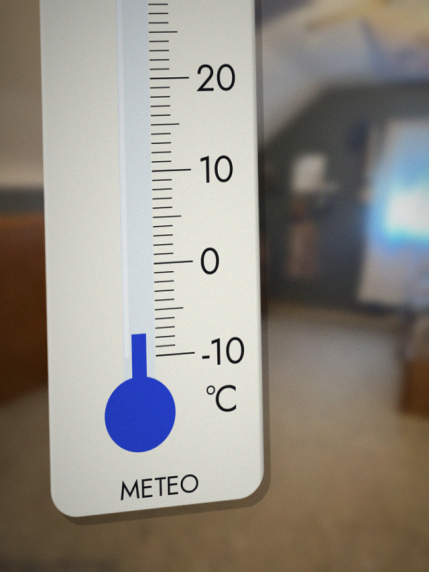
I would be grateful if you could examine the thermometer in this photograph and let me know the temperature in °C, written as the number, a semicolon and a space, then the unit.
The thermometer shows -7.5; °C
